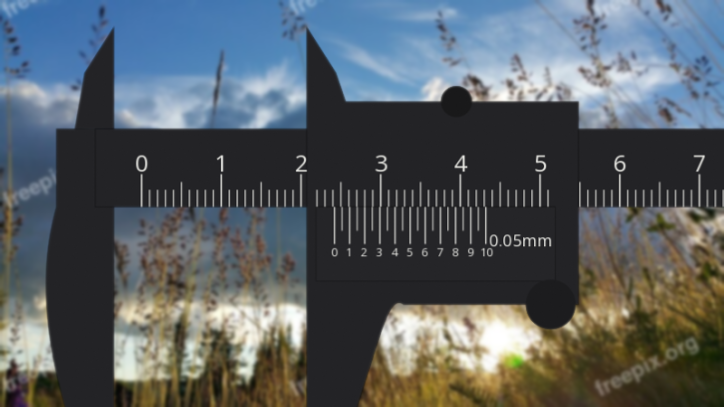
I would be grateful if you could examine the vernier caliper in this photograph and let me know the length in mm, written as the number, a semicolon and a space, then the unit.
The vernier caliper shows 24.2; mm
